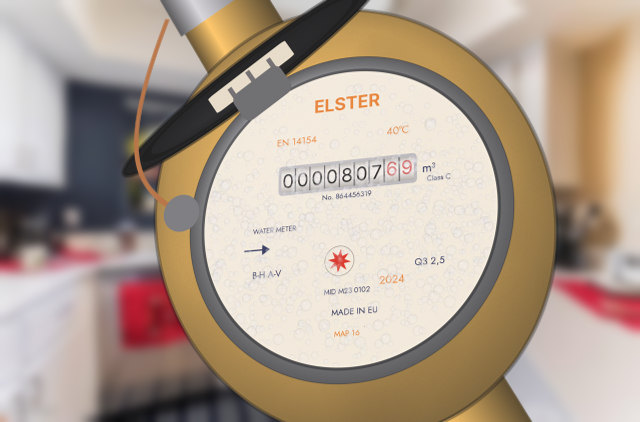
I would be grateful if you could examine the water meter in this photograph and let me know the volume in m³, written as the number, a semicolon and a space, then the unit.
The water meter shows 807.69; m³
